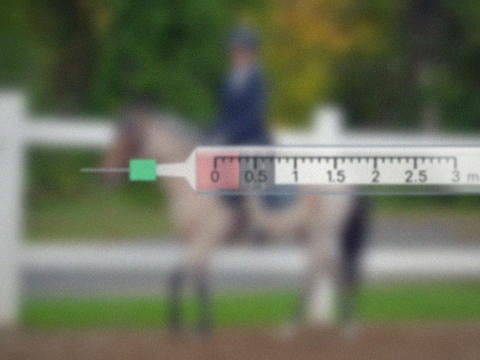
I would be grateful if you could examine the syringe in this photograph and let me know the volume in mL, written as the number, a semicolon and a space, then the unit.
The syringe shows 0.3; mL
